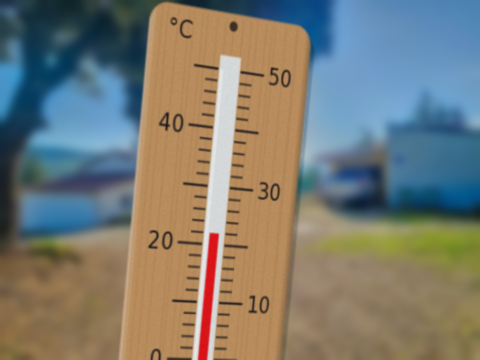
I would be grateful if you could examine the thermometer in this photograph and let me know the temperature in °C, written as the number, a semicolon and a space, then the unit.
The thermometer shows 22; °C
